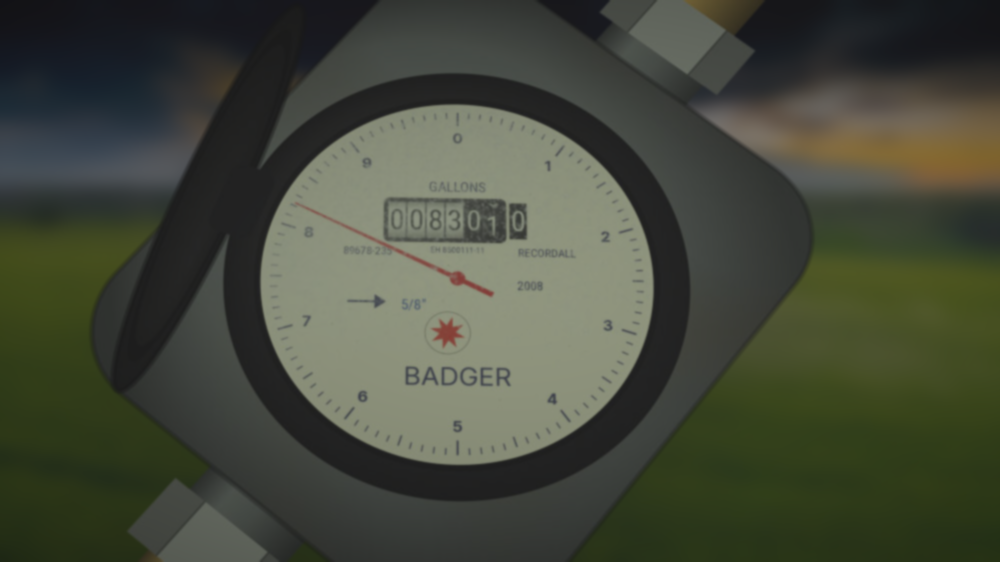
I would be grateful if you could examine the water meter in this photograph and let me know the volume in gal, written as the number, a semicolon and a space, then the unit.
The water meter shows 83008.2; gal
